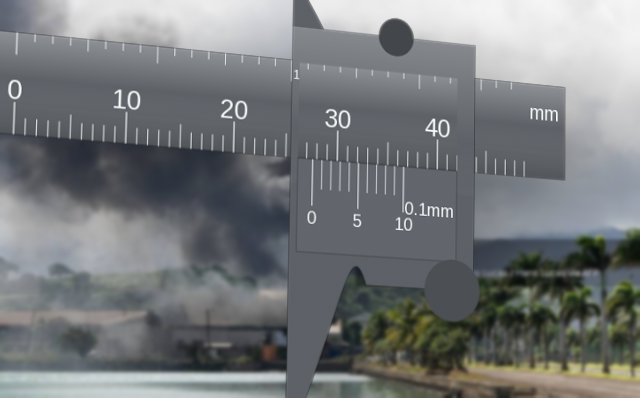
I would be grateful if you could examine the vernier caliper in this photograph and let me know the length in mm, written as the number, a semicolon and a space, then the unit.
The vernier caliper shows 27.6; mm
